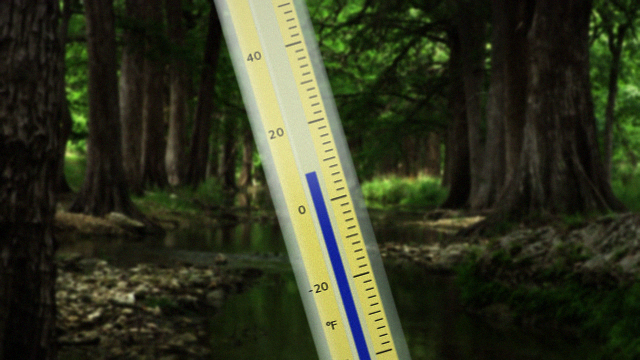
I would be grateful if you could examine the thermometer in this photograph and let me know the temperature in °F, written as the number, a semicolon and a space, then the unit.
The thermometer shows 8; °F
